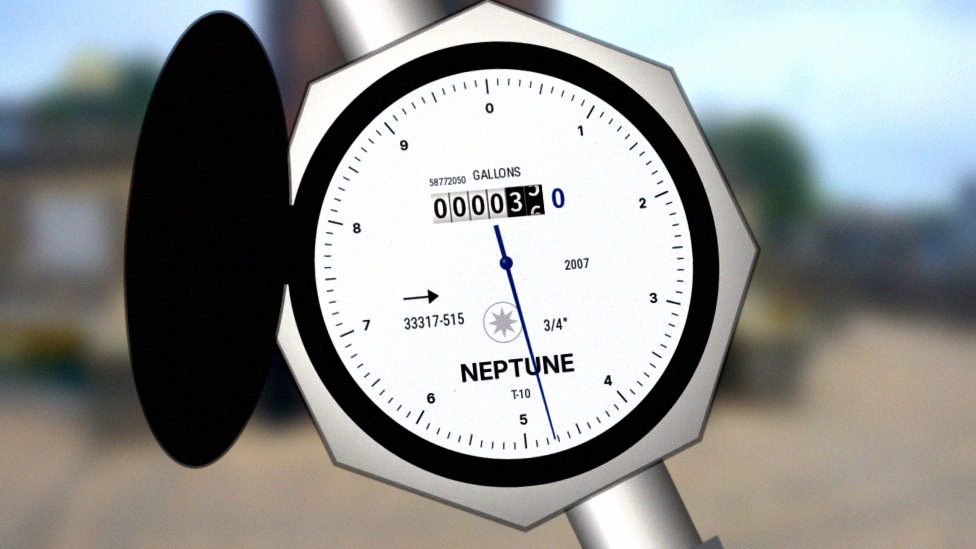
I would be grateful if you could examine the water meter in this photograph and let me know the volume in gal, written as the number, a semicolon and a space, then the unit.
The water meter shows 354.7; gal
